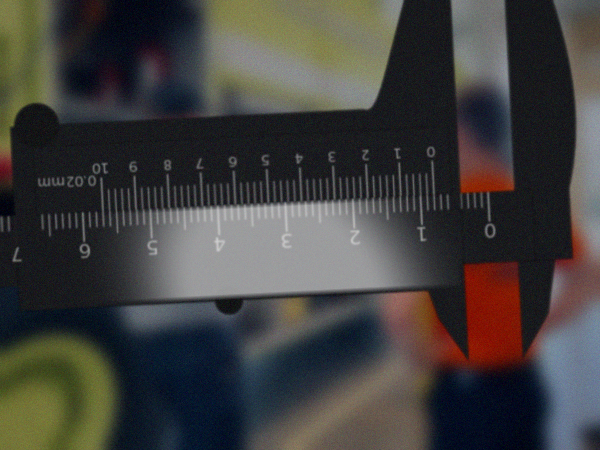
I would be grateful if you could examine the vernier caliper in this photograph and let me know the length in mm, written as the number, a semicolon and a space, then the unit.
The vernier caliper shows 8.0; mm
